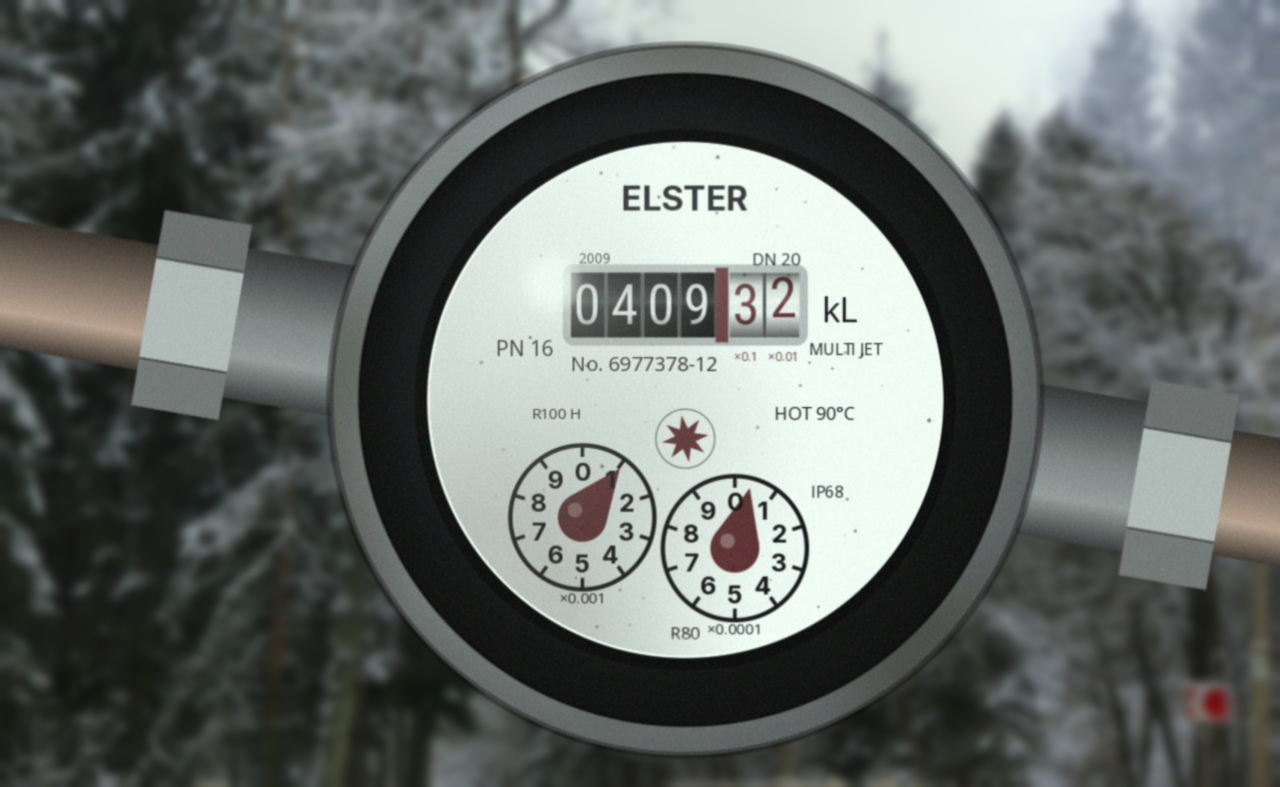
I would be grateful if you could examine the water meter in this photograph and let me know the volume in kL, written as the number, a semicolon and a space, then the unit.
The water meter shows 409.3210; kL
